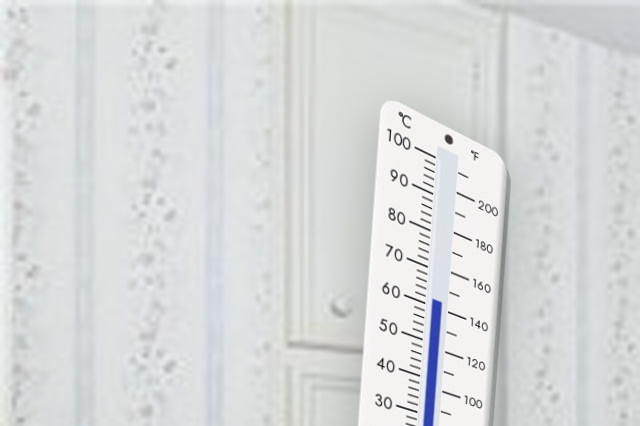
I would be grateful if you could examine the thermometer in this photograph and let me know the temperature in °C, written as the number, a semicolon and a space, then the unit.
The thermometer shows 62; °C
